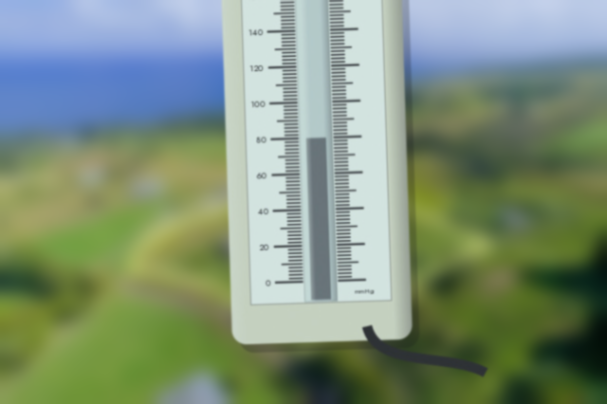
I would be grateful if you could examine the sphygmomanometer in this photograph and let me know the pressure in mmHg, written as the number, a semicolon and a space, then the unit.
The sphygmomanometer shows 80; mmHg
